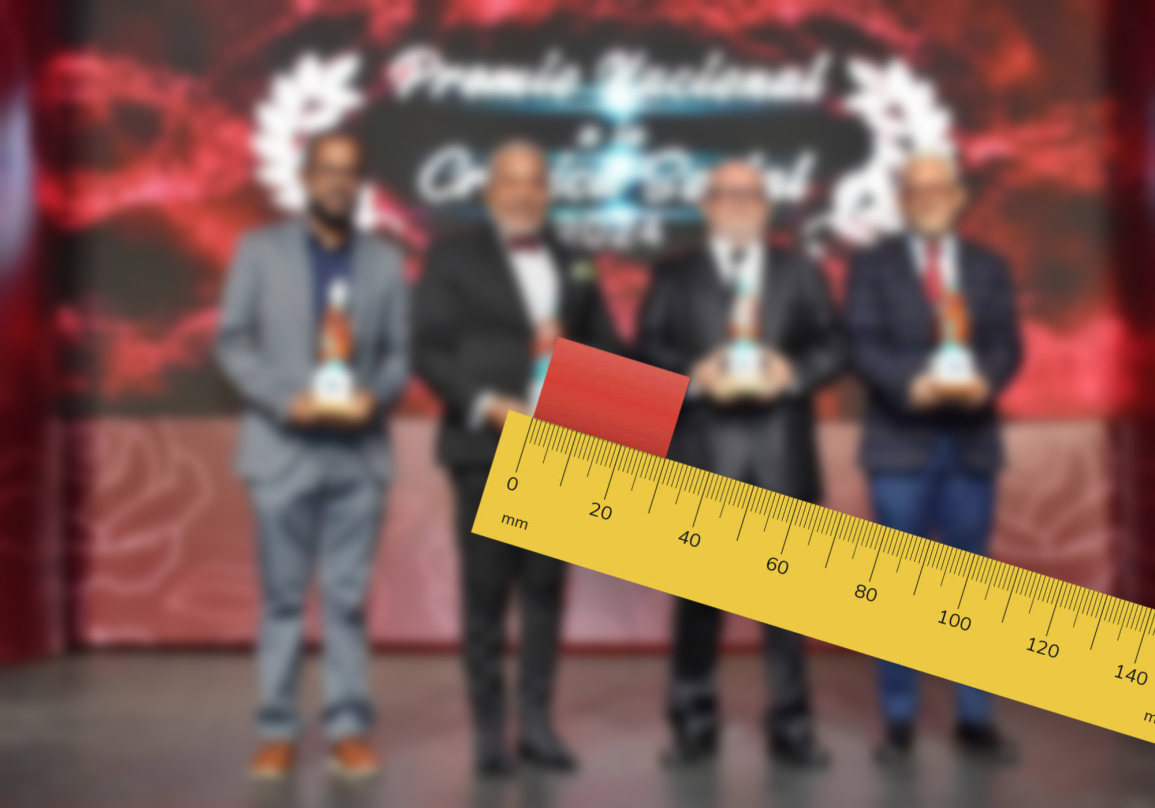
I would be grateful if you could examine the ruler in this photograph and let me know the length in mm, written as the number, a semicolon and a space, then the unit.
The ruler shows 30; mm
